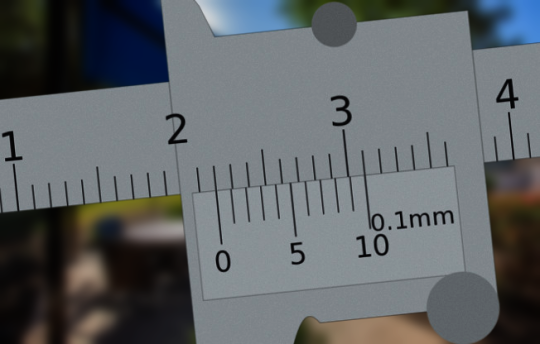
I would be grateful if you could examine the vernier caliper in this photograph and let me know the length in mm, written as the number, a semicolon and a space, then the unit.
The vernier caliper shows 22.0; mm
